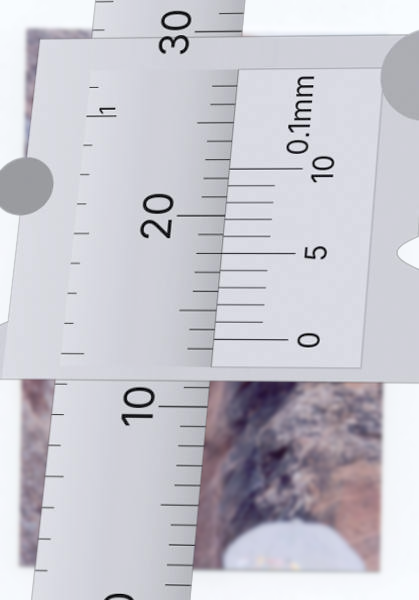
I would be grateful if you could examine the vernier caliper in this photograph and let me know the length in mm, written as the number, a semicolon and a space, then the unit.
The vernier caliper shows 13.5; mm
